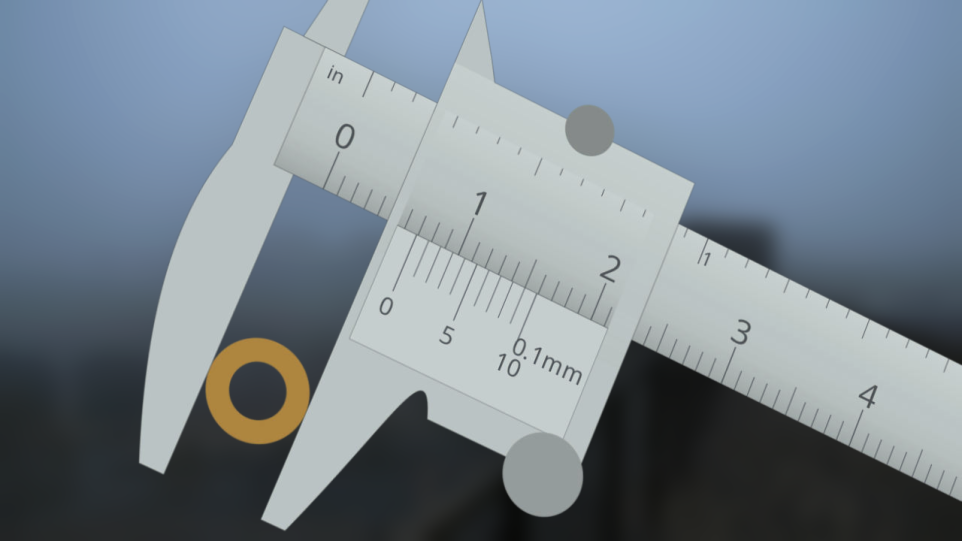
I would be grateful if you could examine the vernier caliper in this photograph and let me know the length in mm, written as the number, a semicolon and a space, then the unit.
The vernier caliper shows 6.9; mm
